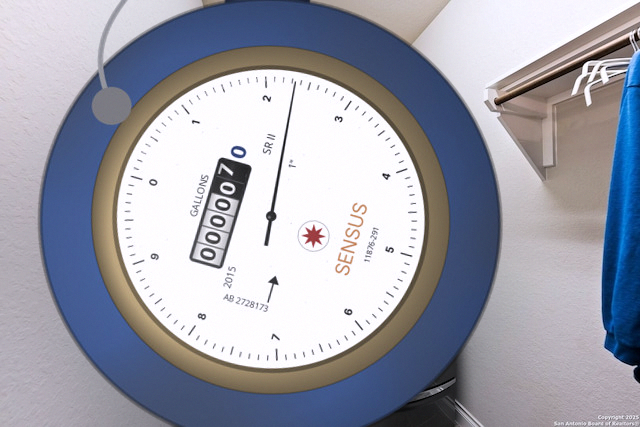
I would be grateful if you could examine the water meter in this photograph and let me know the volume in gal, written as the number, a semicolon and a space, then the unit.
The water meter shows 72.3; gal
